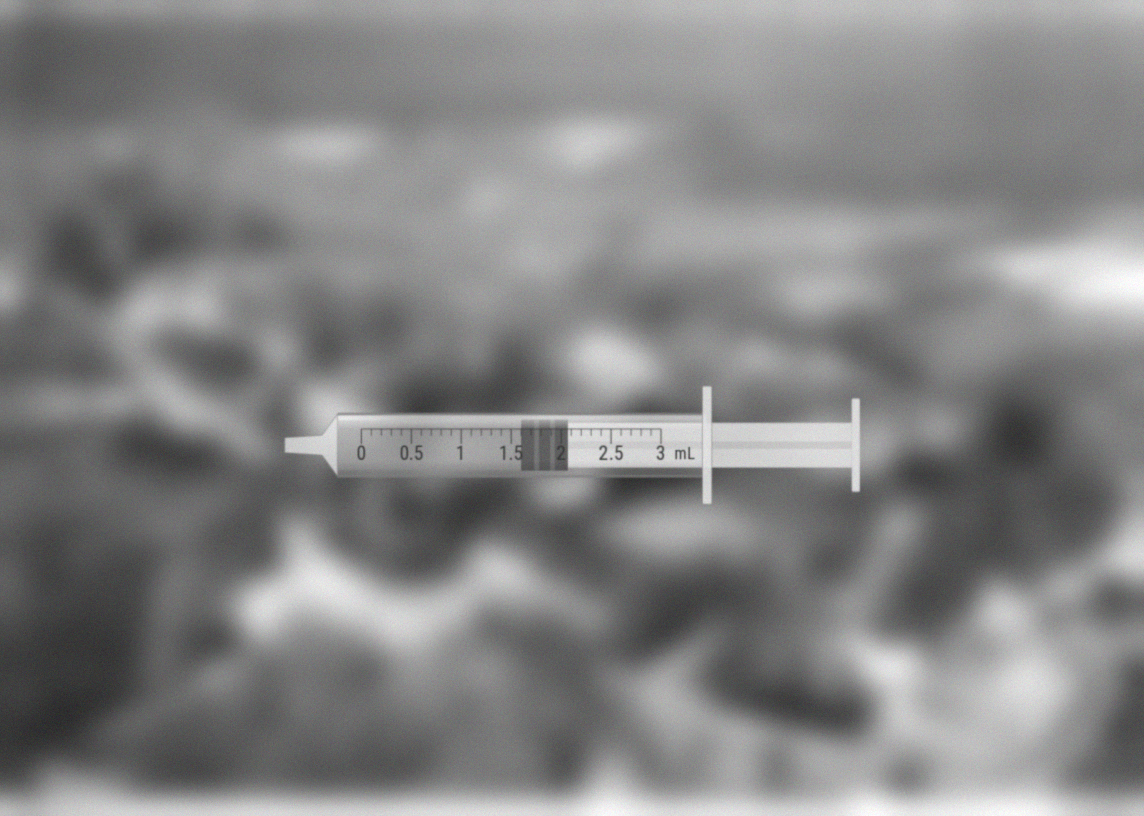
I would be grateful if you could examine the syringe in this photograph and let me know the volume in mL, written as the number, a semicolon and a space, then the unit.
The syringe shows 1.6; mL
